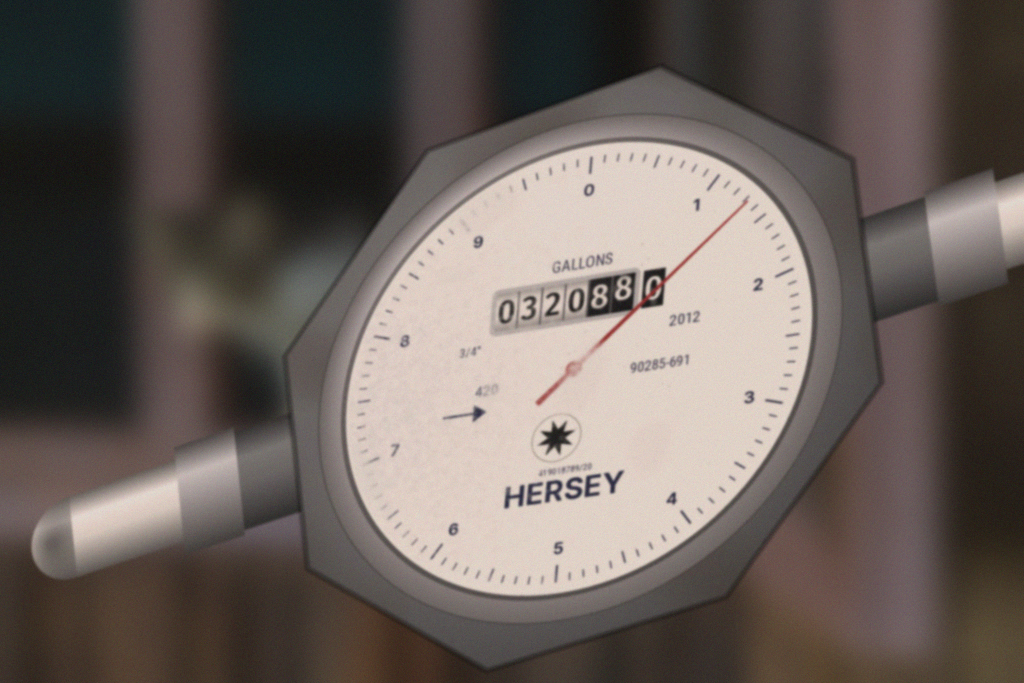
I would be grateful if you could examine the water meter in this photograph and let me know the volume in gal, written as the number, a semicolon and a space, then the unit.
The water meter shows 320881.3; gal
